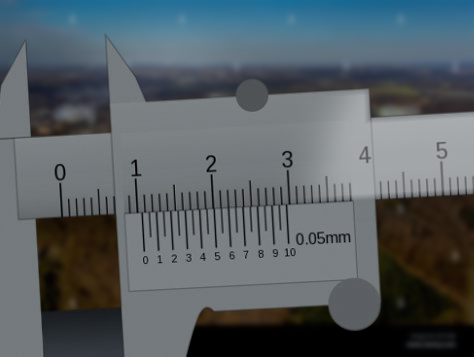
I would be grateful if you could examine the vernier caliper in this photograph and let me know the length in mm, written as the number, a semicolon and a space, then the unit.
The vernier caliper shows 10.6; mm
